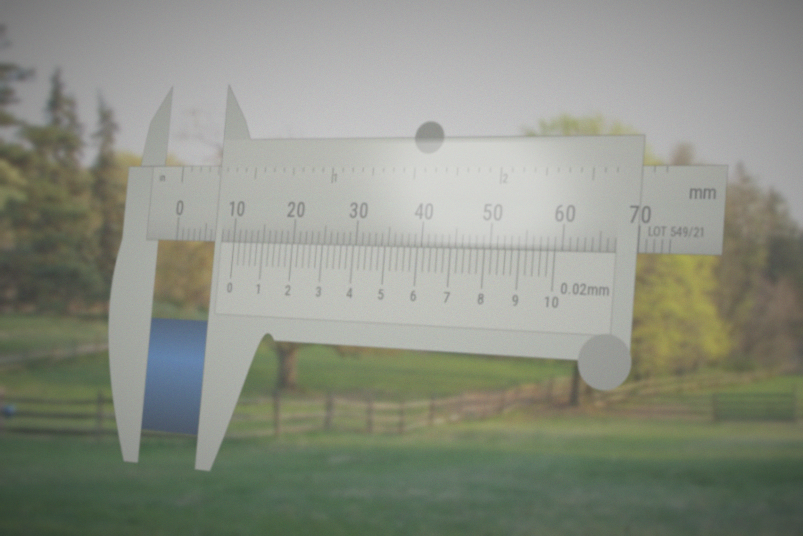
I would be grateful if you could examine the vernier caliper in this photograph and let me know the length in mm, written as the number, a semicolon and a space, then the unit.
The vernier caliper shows 10.0; mm
